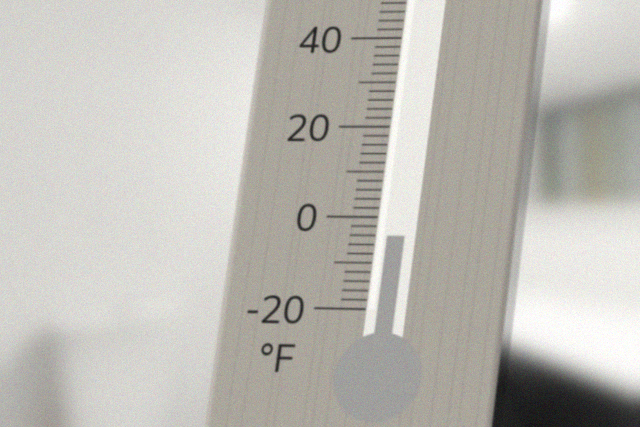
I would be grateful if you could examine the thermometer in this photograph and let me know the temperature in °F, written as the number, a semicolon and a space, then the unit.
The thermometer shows -4; °F
